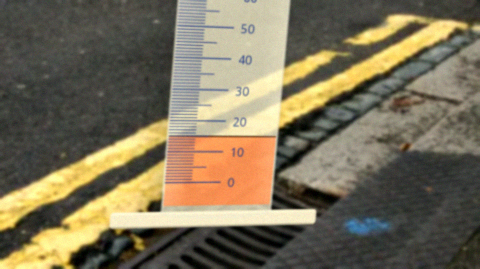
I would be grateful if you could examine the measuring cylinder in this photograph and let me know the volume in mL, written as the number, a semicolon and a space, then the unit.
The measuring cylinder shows 15; mL
